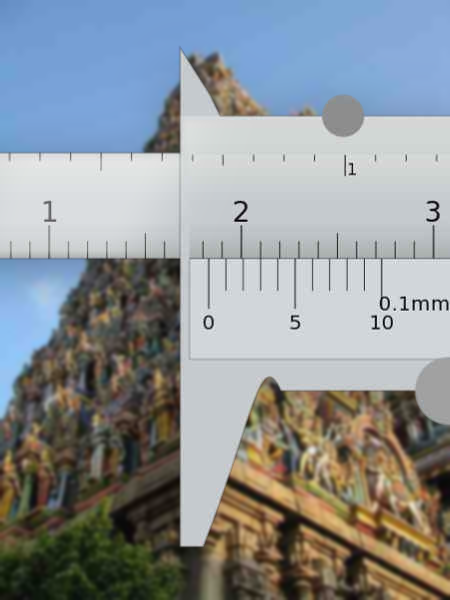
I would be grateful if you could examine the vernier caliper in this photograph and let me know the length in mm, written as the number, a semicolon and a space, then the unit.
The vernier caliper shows 18.3; mm
